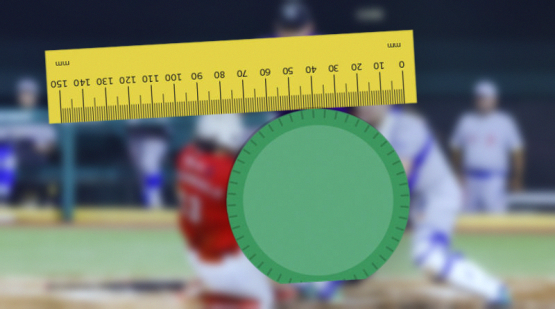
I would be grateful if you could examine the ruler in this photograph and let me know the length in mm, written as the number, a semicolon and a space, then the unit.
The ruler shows 80; mm
